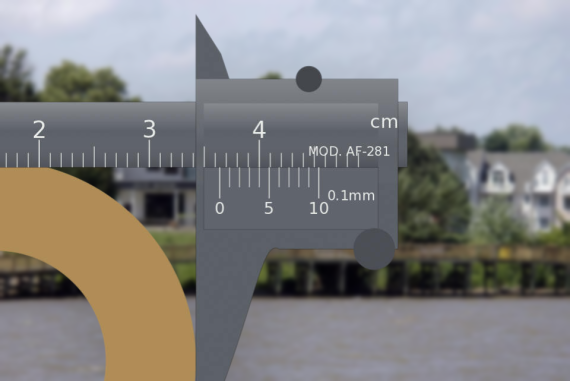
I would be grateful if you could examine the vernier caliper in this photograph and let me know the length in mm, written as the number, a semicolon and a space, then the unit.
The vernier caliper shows 36.4; mm
